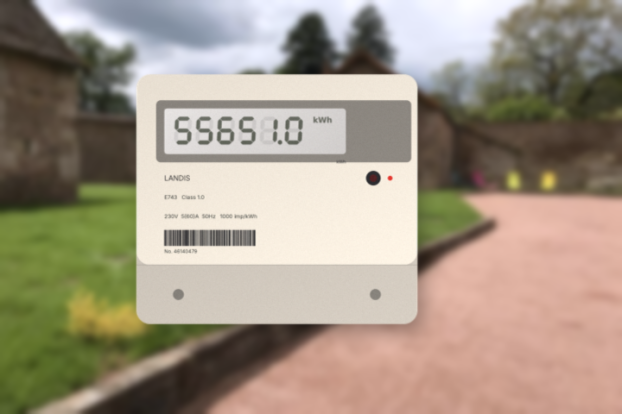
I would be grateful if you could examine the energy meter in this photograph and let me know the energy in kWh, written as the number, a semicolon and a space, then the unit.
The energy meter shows 55651.0; kWh
